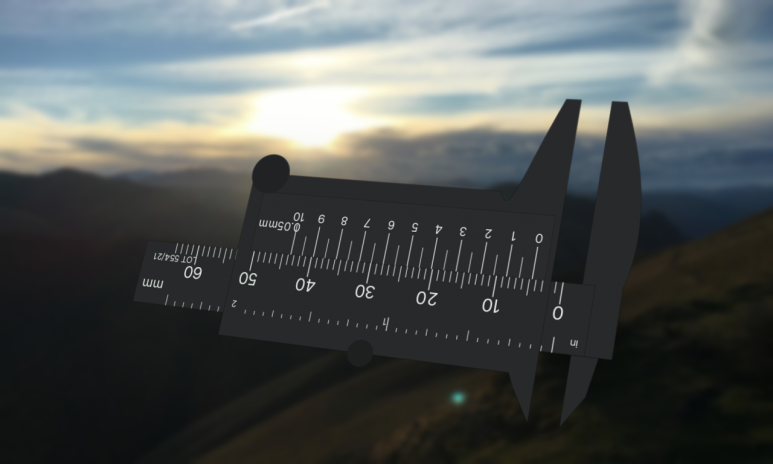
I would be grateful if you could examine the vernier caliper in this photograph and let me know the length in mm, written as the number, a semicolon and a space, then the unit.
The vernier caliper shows 4.6; mm
